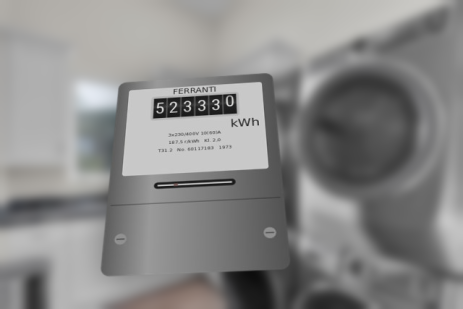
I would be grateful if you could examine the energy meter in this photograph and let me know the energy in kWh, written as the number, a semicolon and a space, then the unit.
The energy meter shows 523330; kWh
